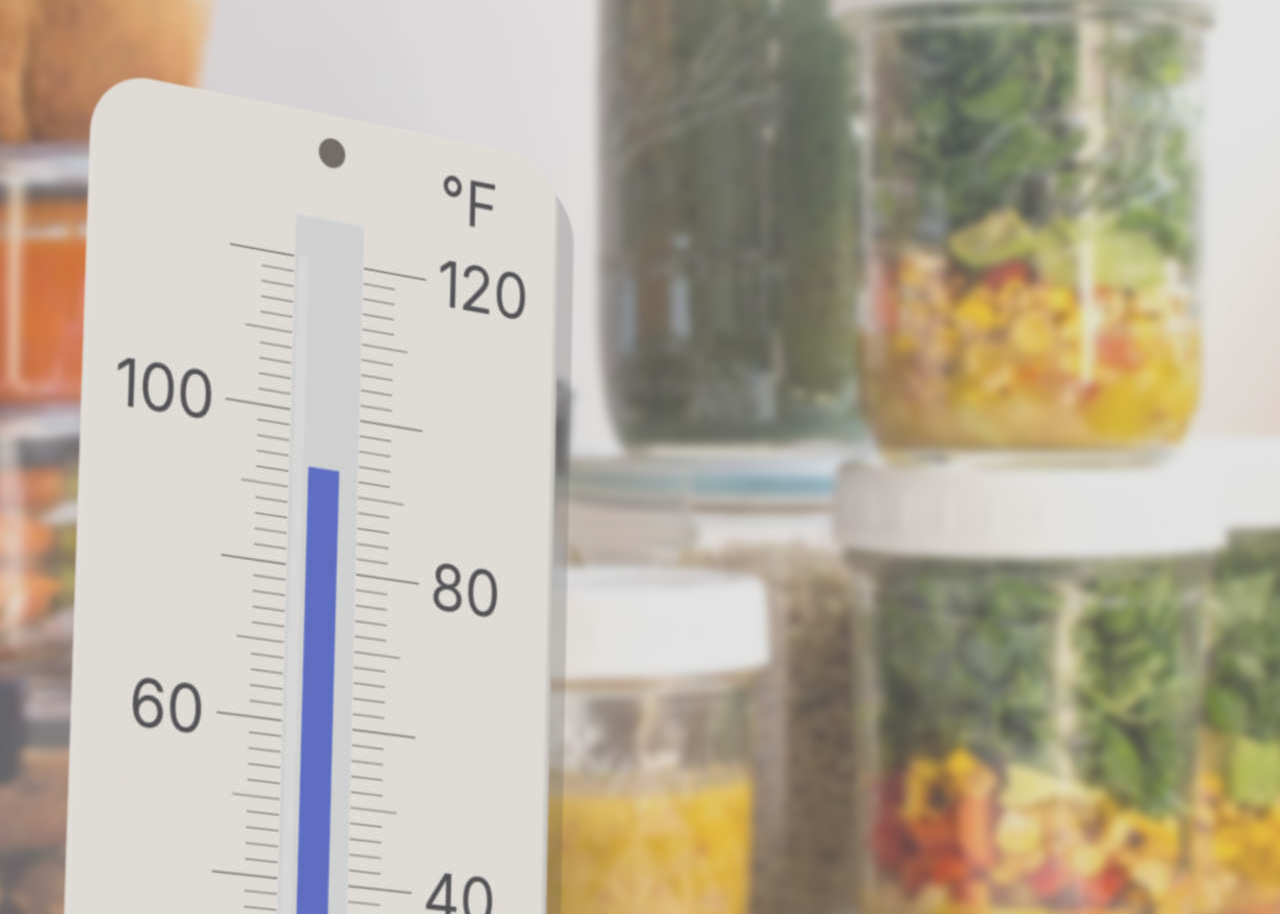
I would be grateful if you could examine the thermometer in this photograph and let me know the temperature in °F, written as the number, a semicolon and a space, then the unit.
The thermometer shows 93; °F
